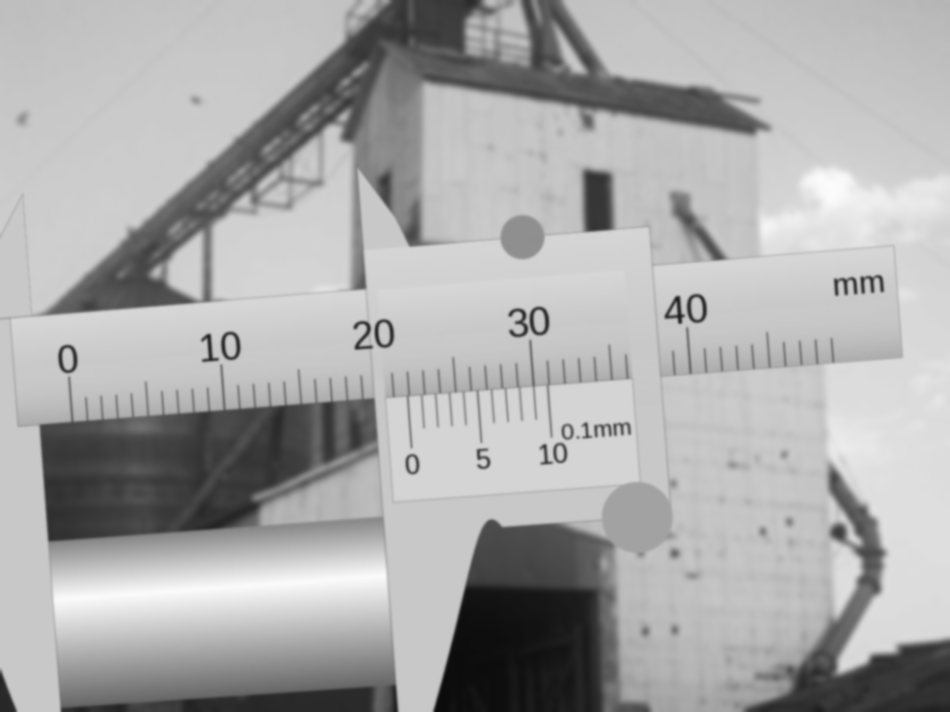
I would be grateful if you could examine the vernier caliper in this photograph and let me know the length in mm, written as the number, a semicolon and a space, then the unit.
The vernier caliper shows 21.9; mm
